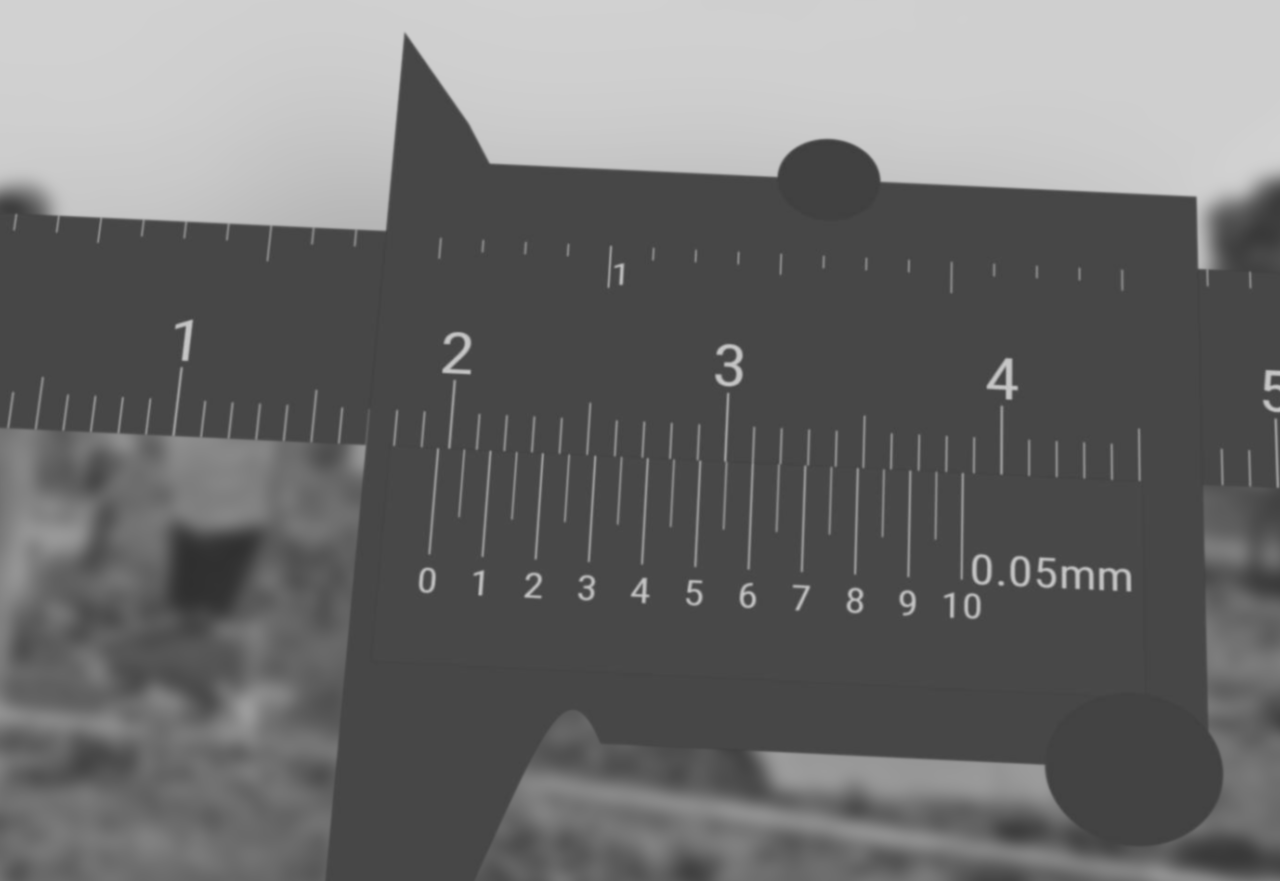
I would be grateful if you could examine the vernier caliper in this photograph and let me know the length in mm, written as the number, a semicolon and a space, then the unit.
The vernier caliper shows 19.6; mm
